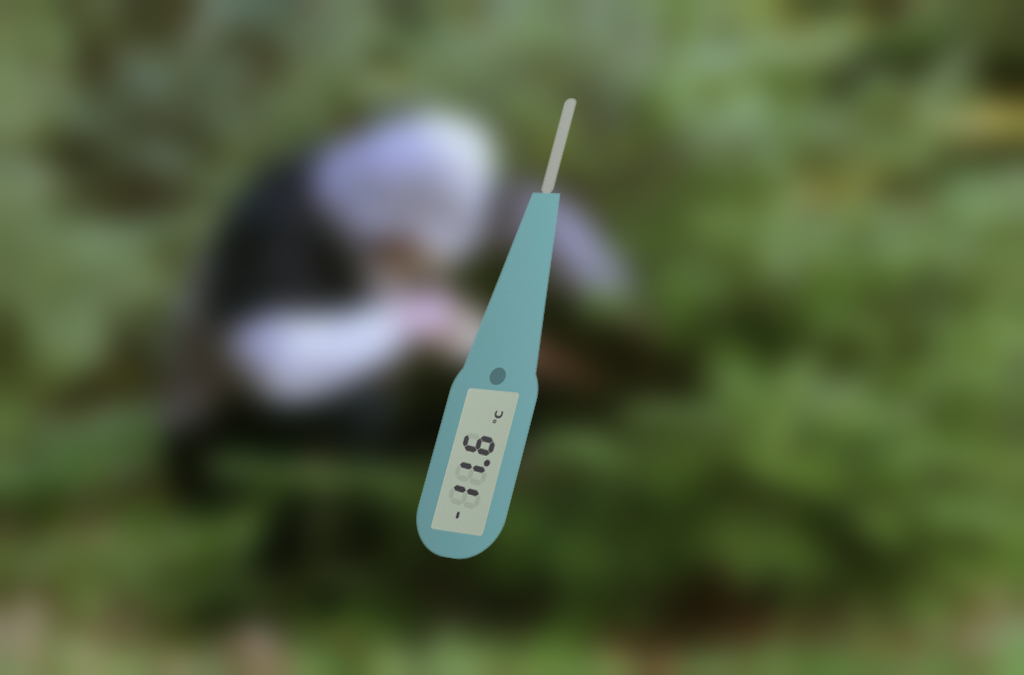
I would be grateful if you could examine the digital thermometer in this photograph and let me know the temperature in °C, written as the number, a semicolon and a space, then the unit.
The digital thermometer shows -11.6; °C
